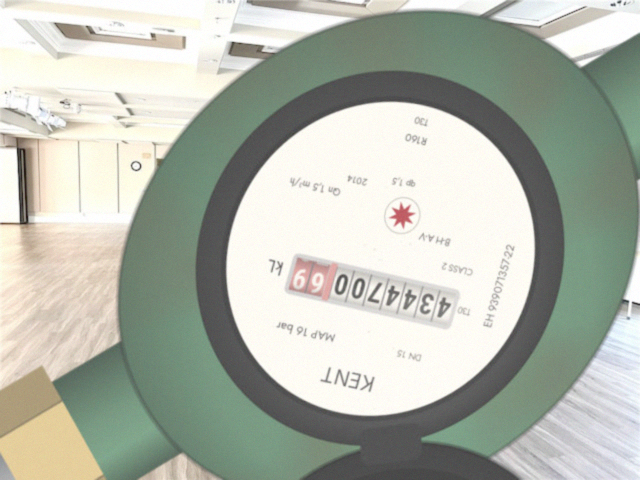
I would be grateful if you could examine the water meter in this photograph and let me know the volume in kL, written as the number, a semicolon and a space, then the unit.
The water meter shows 4344700.69; kL
